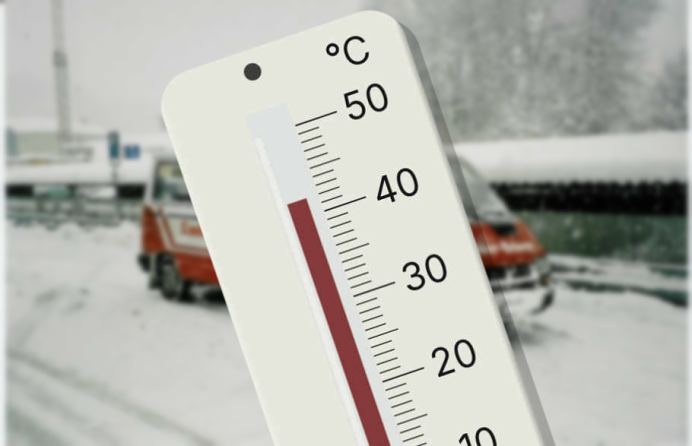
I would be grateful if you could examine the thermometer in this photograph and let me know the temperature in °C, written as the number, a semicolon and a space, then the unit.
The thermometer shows 42; °C
